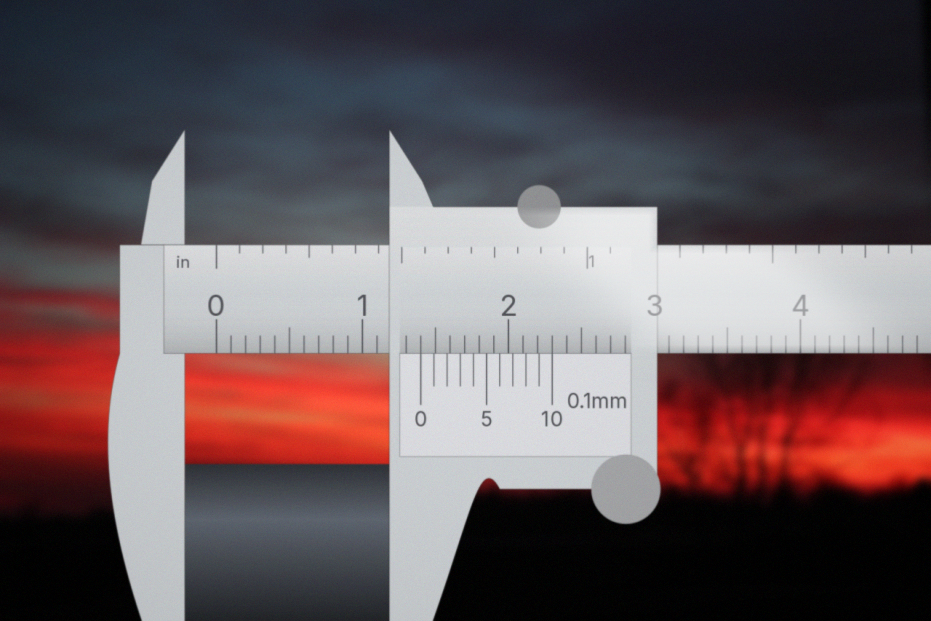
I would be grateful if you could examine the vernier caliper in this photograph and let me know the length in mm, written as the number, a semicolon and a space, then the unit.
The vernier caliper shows 14.0; mm
